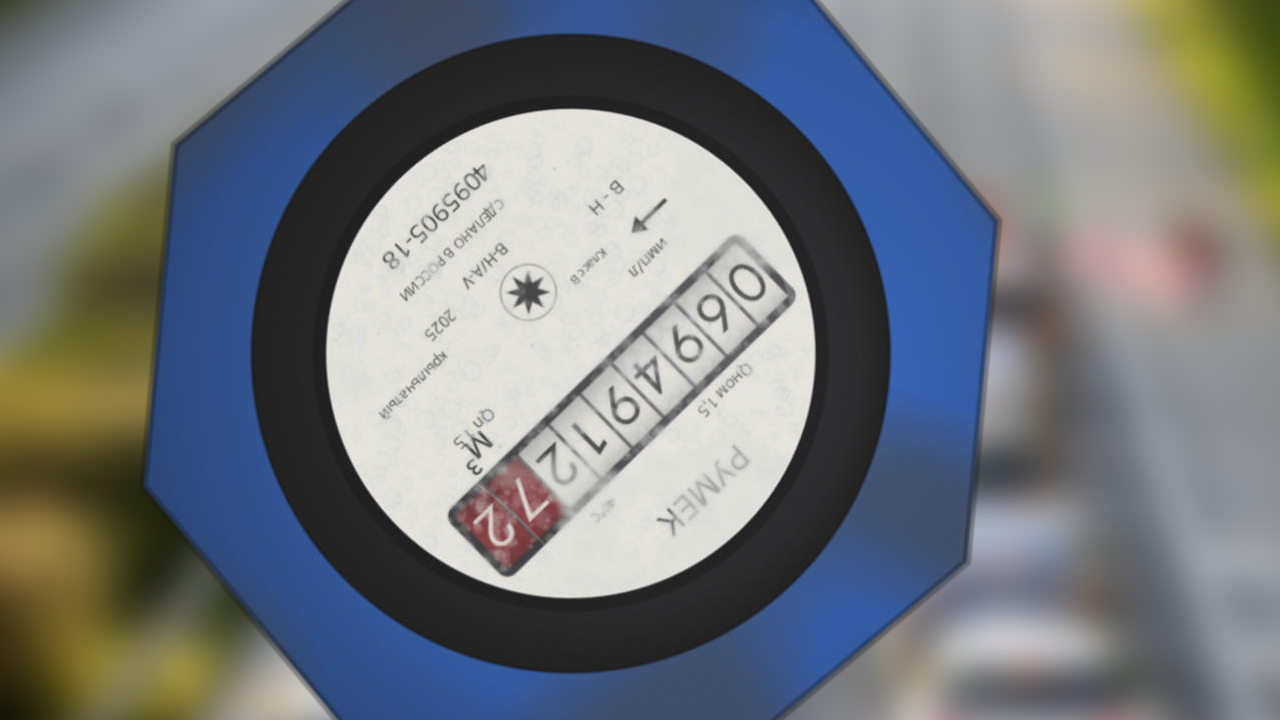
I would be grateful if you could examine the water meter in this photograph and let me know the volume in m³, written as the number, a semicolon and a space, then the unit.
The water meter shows 694912.72; m³
